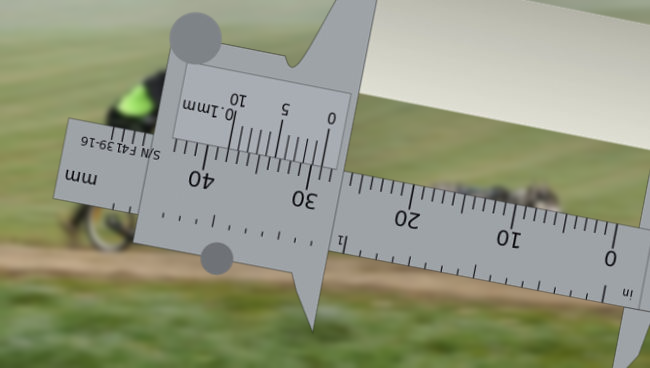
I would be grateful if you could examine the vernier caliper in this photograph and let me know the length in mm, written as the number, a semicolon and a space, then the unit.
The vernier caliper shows 29.0; mm
